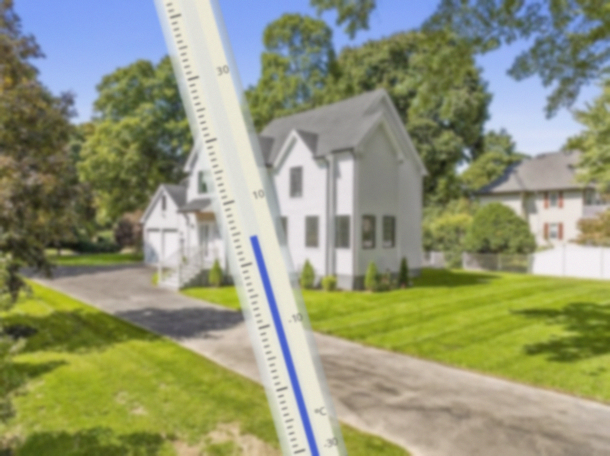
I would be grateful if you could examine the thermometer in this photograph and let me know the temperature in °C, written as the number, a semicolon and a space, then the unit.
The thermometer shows 4; °C
